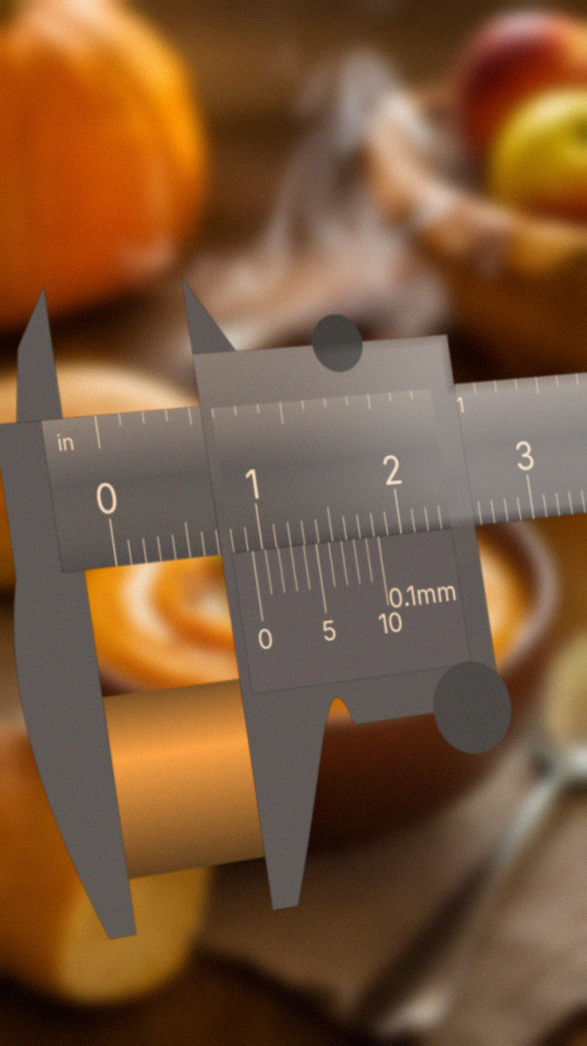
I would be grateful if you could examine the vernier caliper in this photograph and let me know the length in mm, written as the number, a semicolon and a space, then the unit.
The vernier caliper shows 9.3; mm
